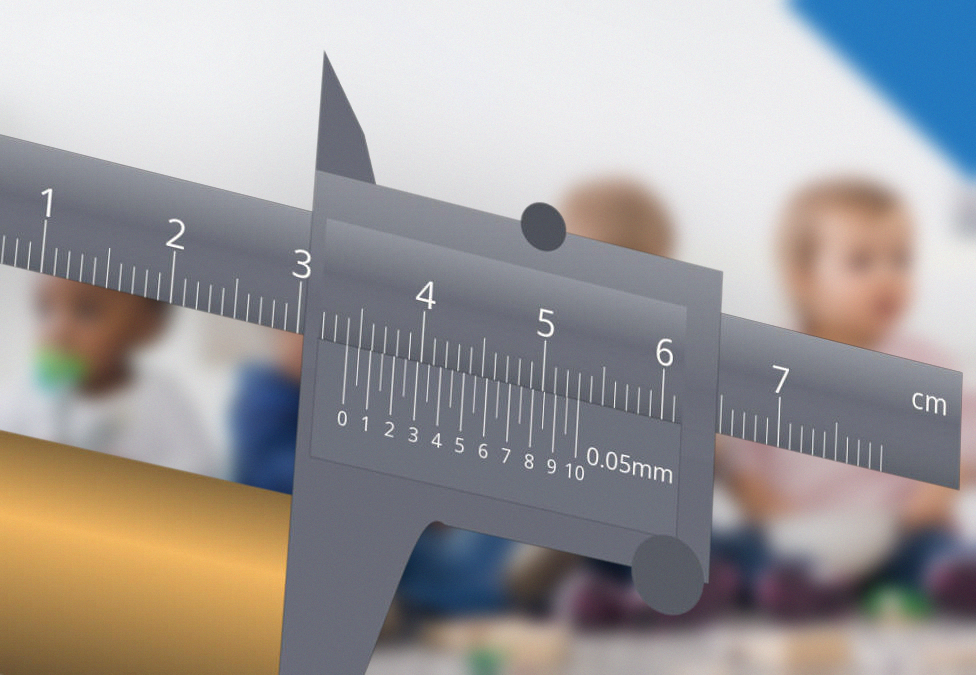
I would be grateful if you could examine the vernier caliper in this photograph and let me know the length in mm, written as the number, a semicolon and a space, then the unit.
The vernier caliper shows 34.0; mm
